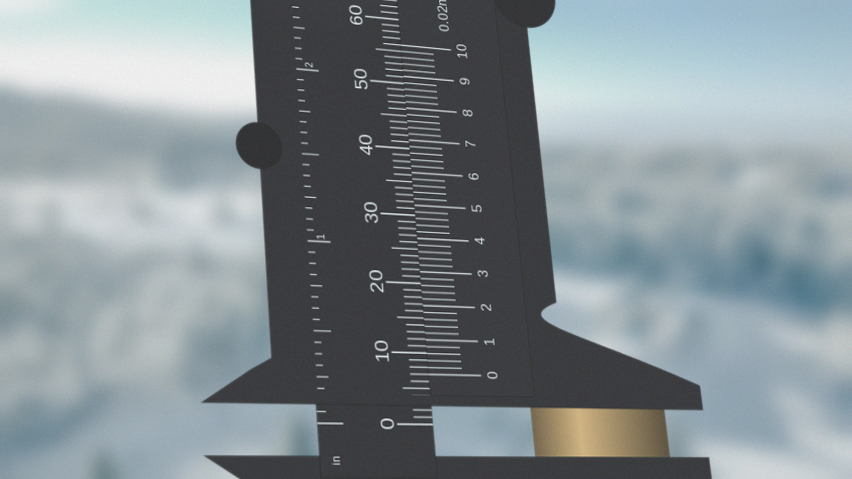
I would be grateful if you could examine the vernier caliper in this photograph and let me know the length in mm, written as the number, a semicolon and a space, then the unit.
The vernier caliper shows 7.0; mm
